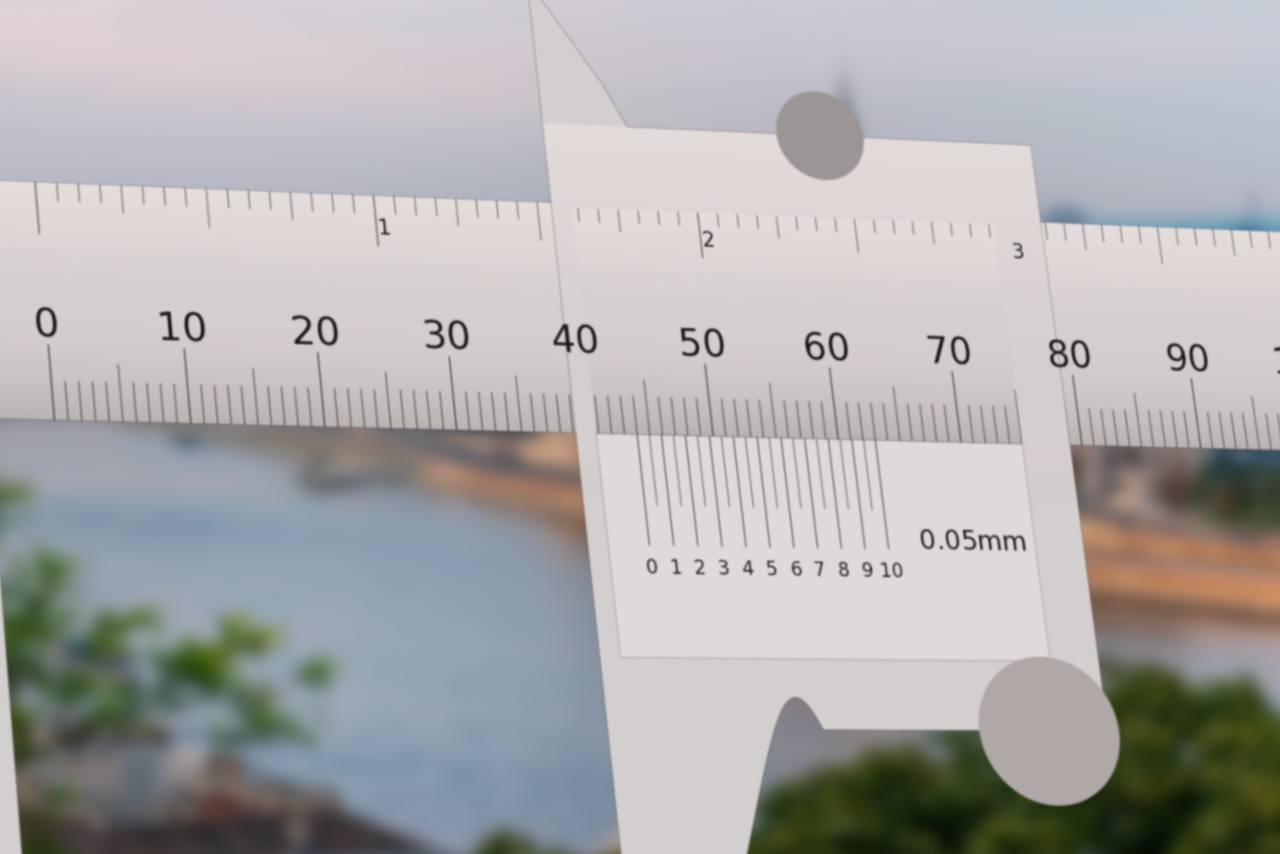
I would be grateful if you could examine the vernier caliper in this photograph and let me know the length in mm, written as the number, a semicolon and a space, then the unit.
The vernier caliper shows 44.0; mm
